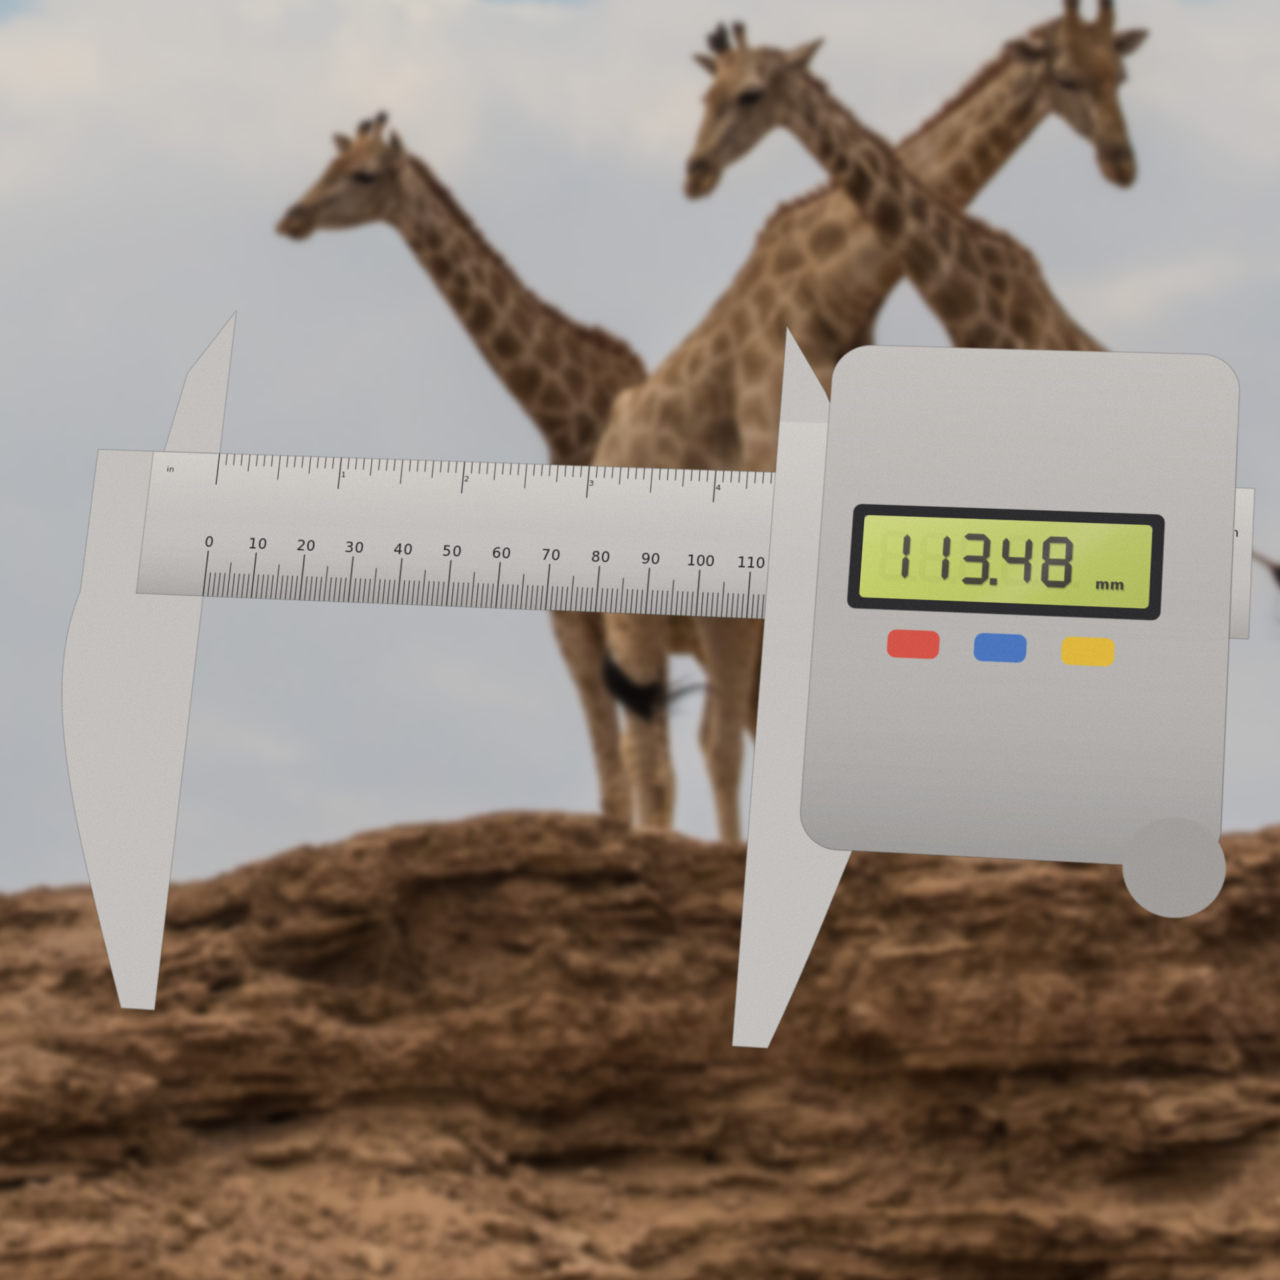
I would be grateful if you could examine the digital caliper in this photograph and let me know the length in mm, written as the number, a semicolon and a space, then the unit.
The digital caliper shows 113.48; mm
